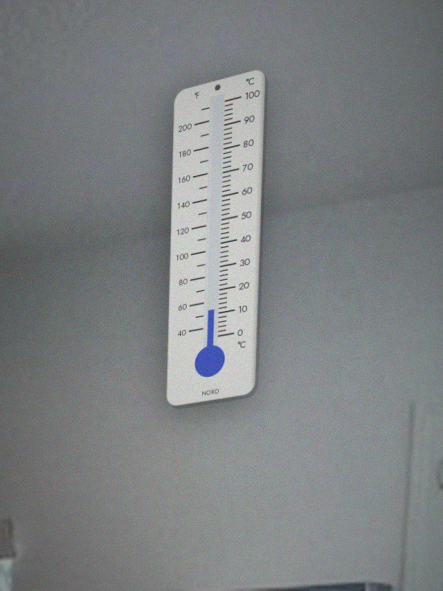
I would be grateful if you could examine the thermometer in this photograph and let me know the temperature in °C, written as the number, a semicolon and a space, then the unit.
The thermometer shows 12; °C
